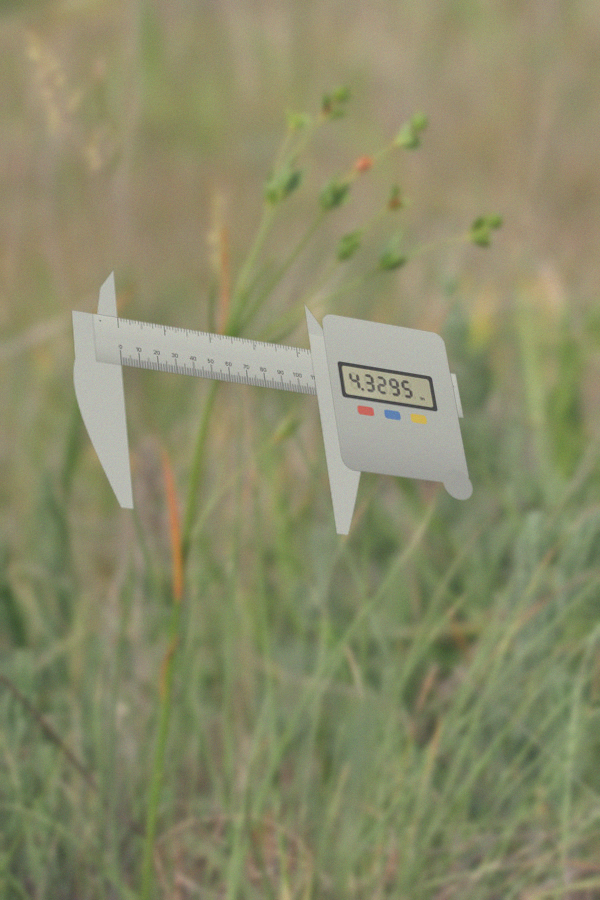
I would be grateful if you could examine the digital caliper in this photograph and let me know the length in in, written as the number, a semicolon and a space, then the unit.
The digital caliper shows 4.3295; in
